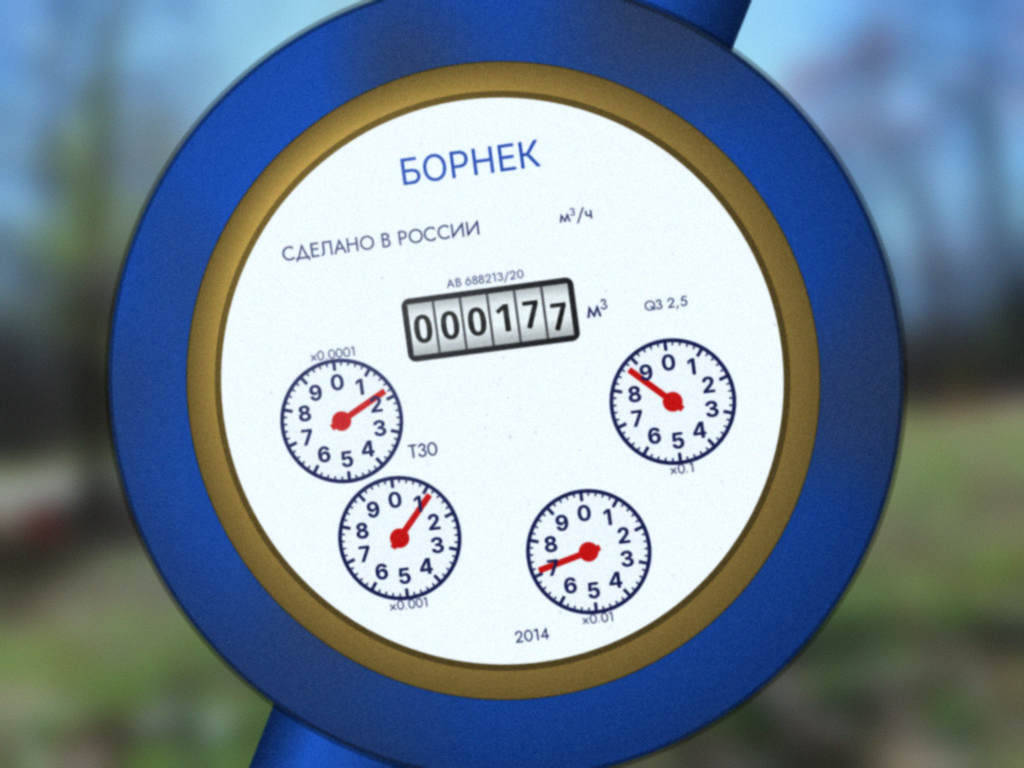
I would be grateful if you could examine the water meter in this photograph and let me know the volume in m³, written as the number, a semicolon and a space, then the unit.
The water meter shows 176.8711; m³
